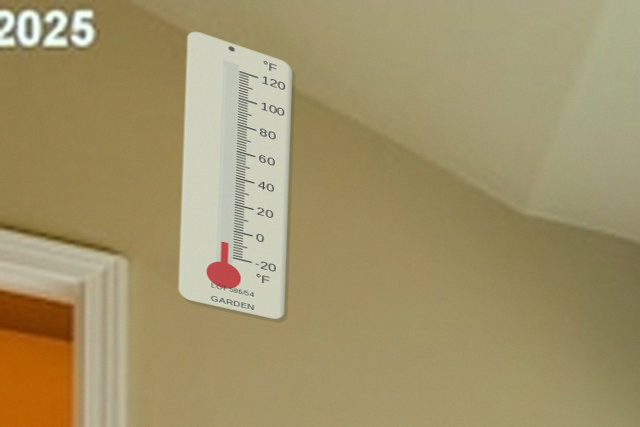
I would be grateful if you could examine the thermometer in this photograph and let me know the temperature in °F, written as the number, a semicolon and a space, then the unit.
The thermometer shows -10; °F
